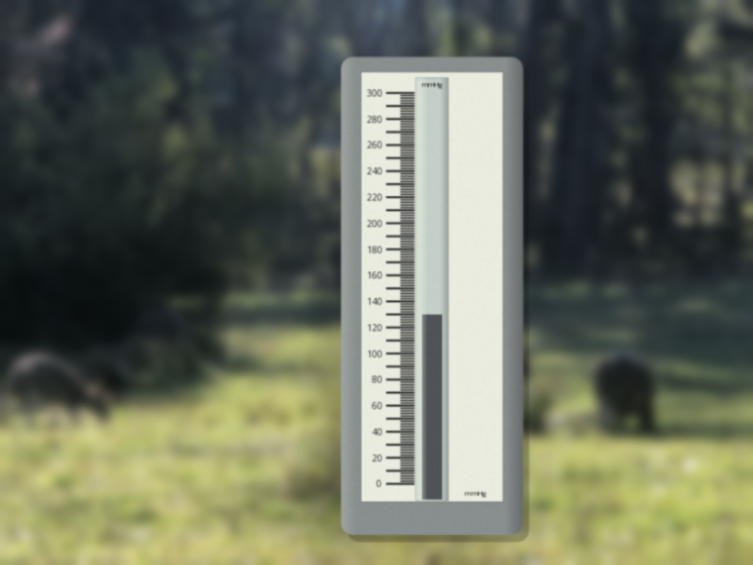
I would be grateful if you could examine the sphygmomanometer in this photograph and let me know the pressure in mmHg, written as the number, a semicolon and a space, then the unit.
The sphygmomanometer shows 130; mmHg
